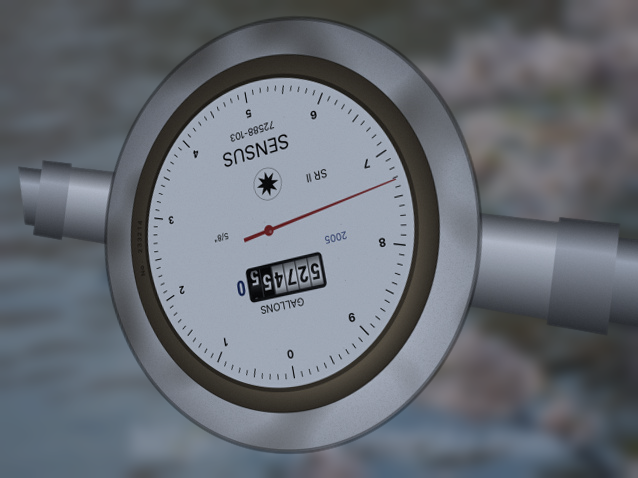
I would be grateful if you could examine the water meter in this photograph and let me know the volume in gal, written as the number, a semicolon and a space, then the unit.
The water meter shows 5274547.3; gal
